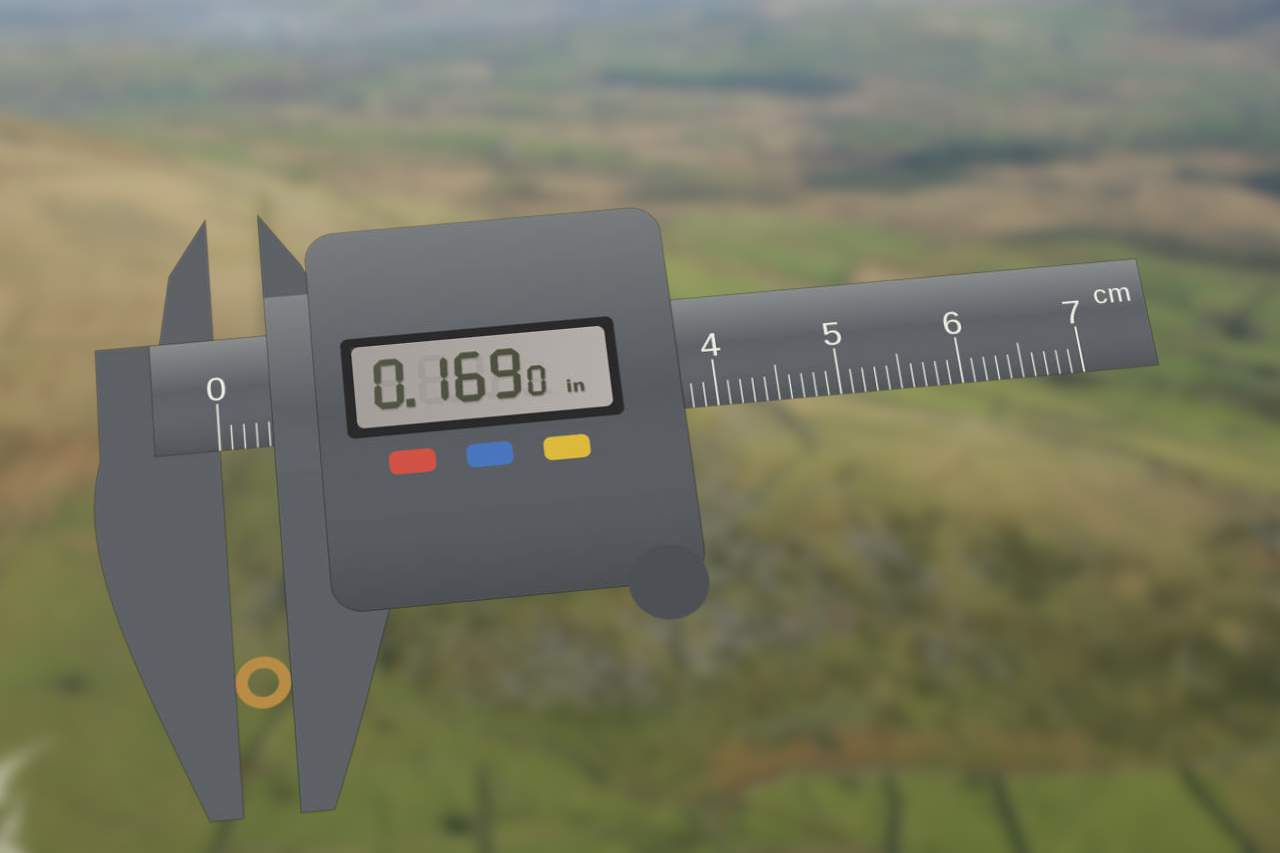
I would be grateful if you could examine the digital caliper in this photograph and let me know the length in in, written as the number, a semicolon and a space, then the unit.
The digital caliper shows 0.1690; in
